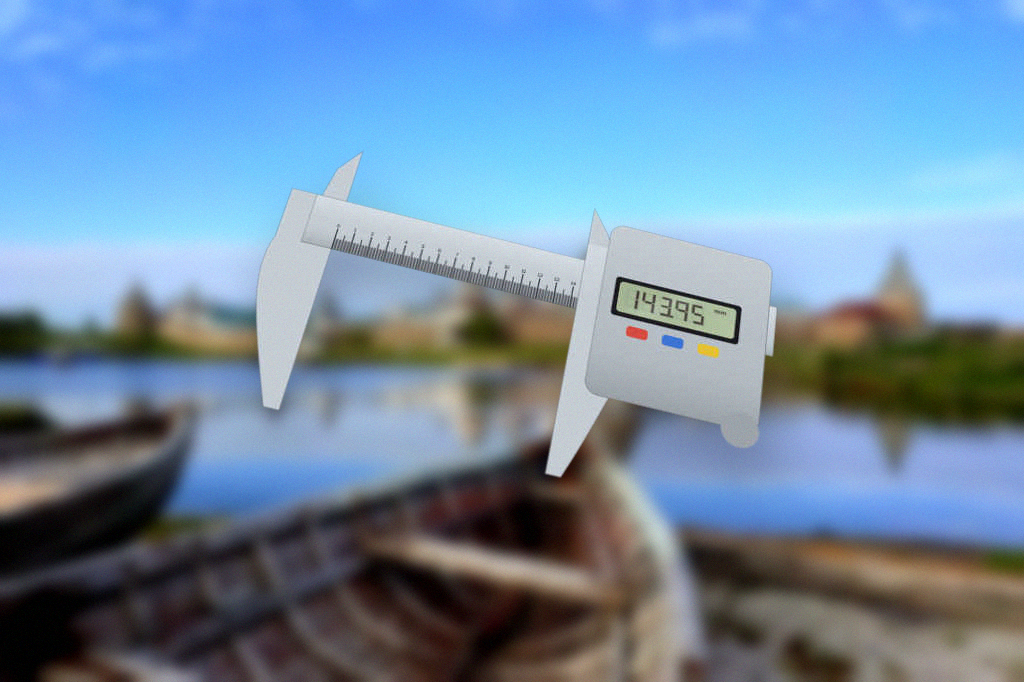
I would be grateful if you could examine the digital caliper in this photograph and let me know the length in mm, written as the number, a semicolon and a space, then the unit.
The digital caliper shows 143.95; mm
